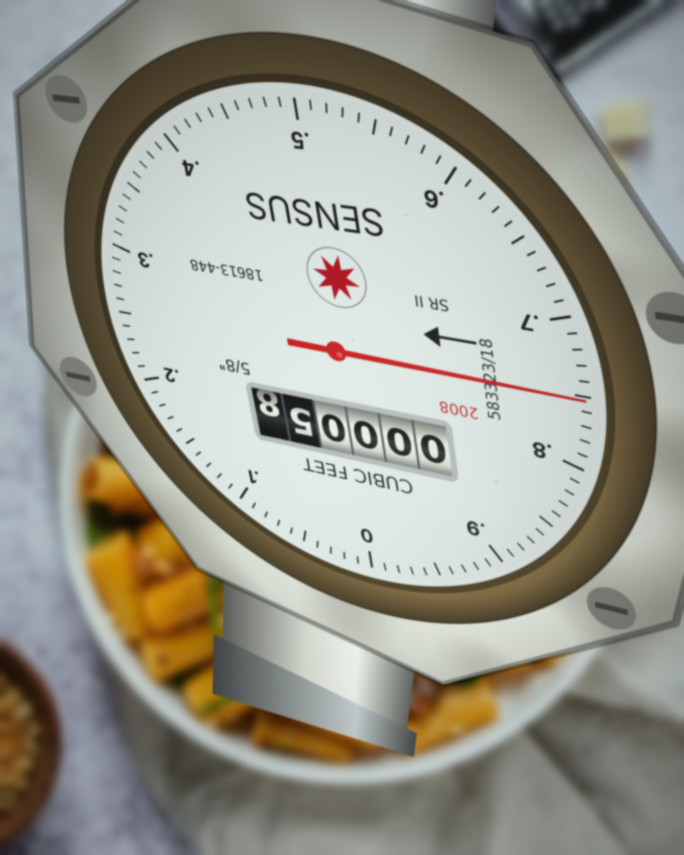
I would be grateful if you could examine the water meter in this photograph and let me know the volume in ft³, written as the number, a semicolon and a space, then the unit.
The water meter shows 57.75; ft³
